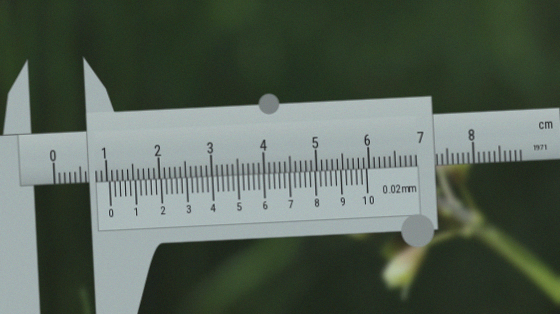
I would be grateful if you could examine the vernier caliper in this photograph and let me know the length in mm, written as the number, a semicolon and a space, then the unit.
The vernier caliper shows 10.5; mm
